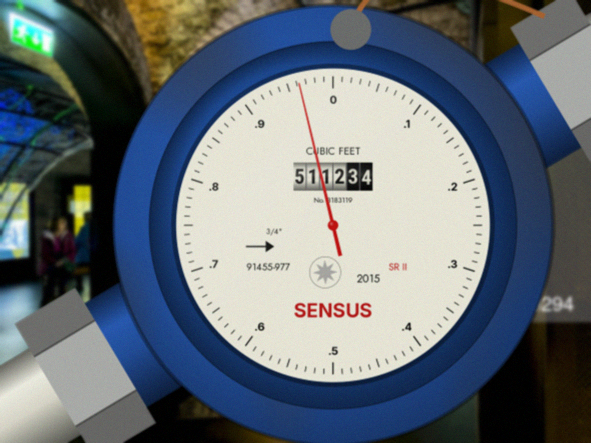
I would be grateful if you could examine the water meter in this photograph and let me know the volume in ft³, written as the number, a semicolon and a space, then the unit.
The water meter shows 511233.96; ft³
